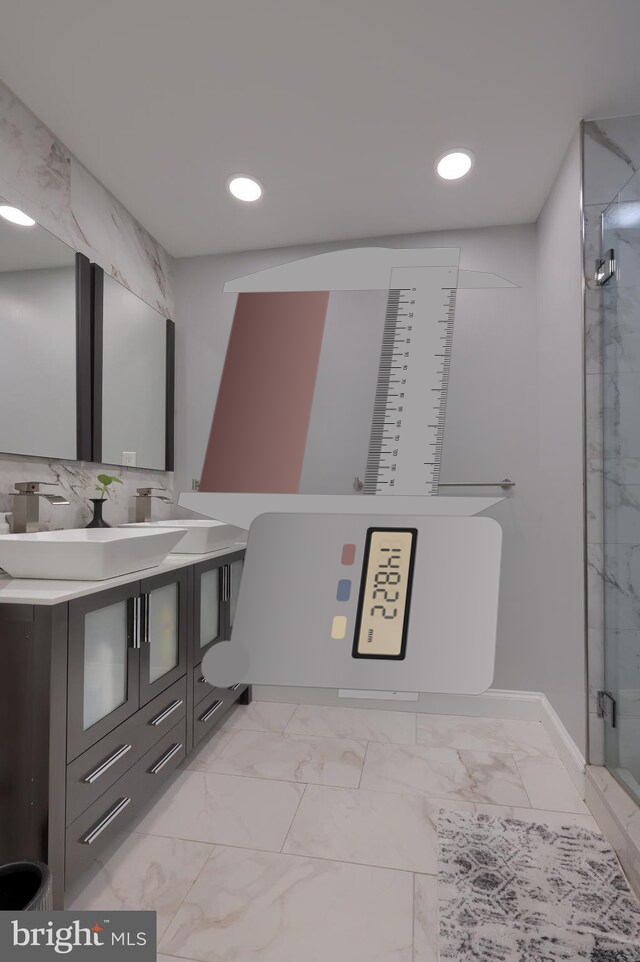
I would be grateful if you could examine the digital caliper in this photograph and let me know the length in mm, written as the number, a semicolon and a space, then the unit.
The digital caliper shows 148.22; mm
